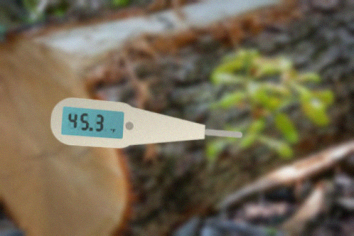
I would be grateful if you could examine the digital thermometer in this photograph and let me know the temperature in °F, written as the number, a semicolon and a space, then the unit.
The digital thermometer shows 45.3; °F
